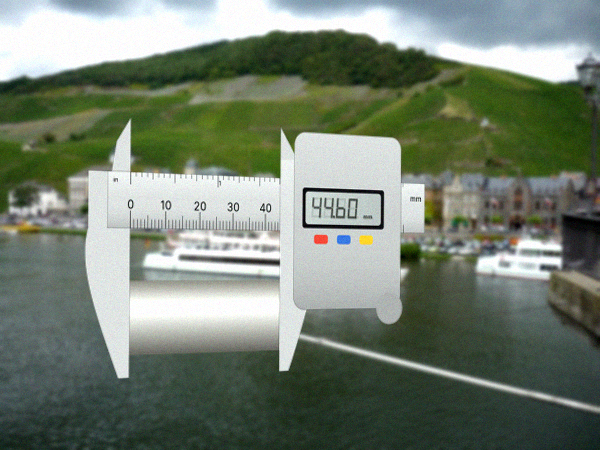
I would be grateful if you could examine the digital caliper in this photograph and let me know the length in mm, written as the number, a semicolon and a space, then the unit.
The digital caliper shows 44.60; mm
